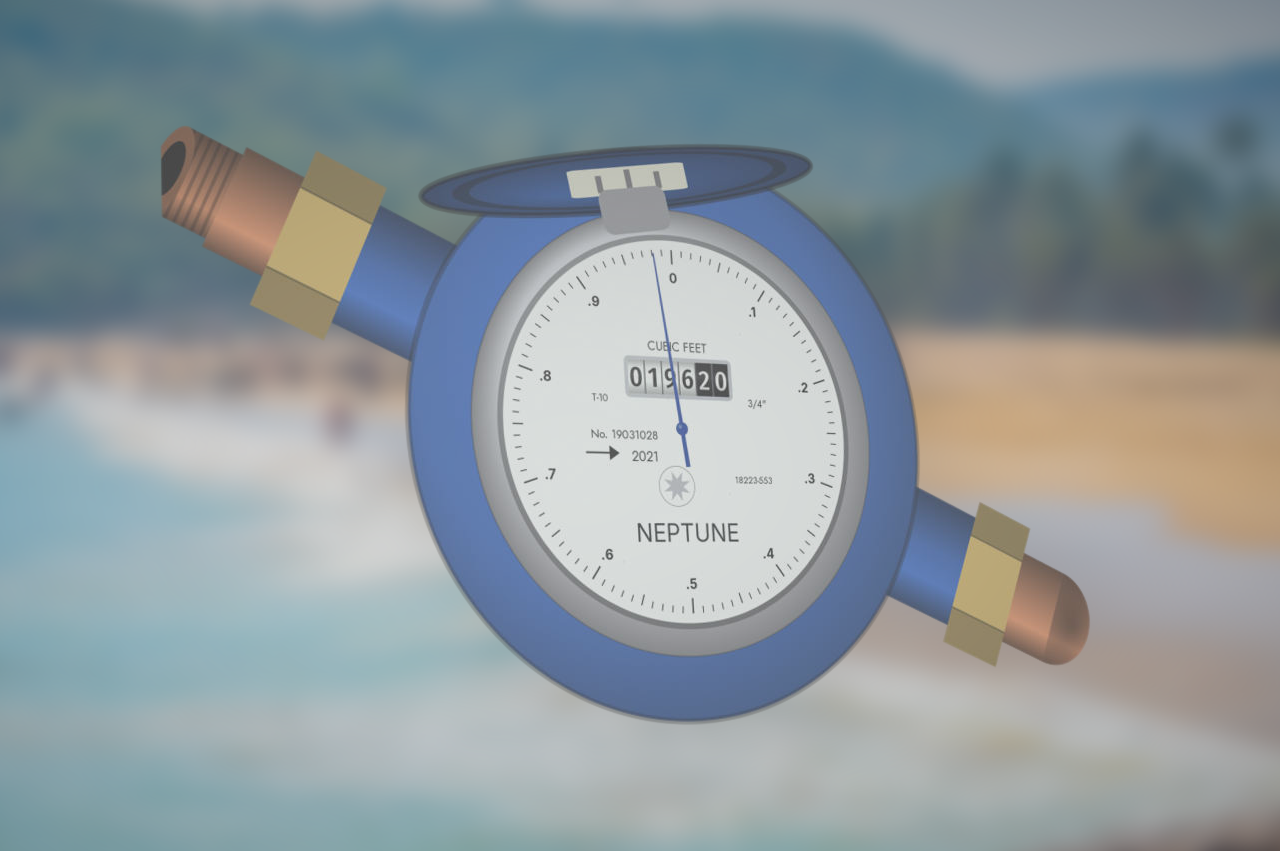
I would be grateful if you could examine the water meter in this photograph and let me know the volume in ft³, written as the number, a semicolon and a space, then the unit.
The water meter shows 19619.98; ft³
